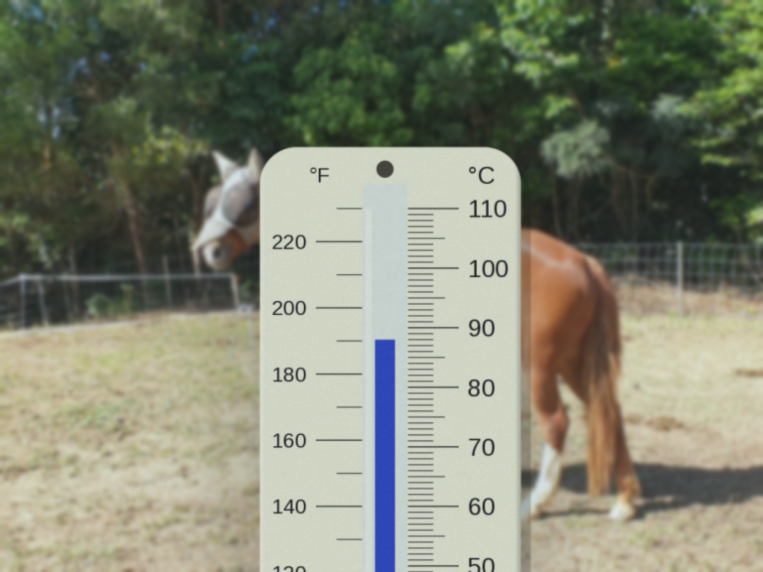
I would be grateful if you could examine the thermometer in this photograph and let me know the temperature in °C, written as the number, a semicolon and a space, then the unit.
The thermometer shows 88; °C
